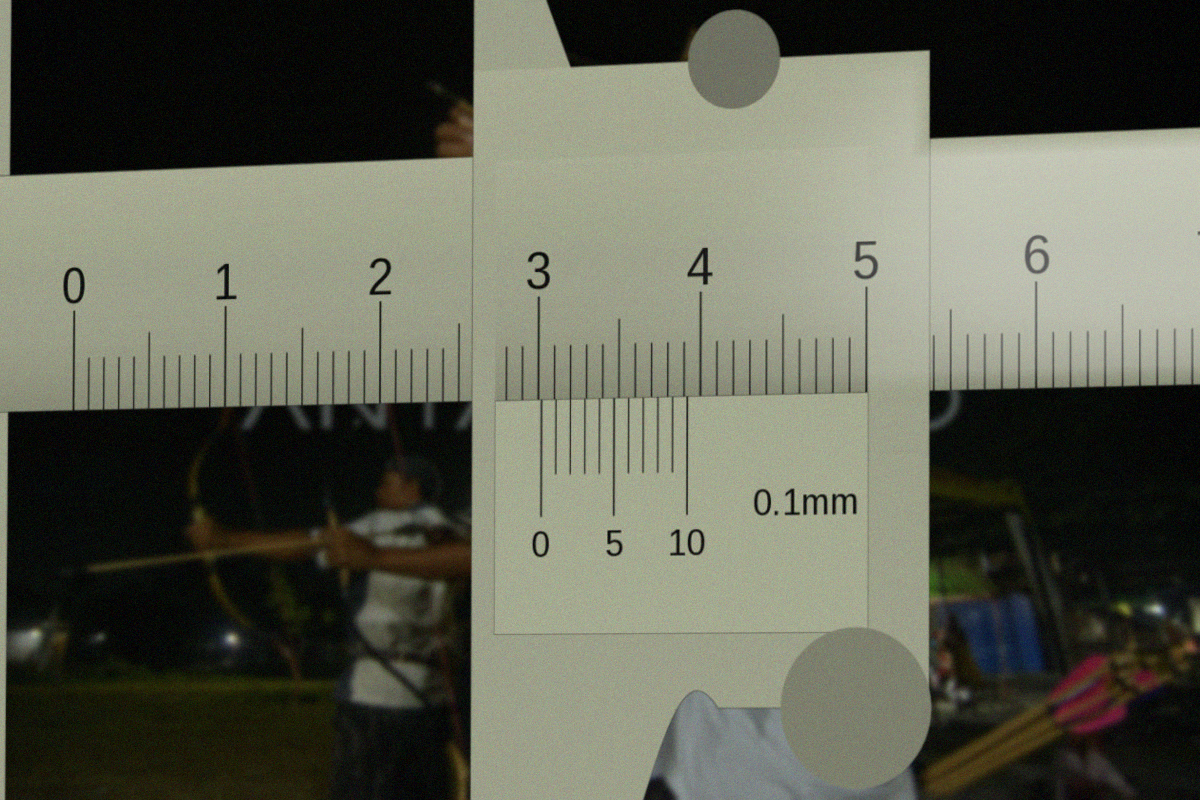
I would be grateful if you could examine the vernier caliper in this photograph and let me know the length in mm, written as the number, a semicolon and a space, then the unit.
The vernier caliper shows 30.2; mm
